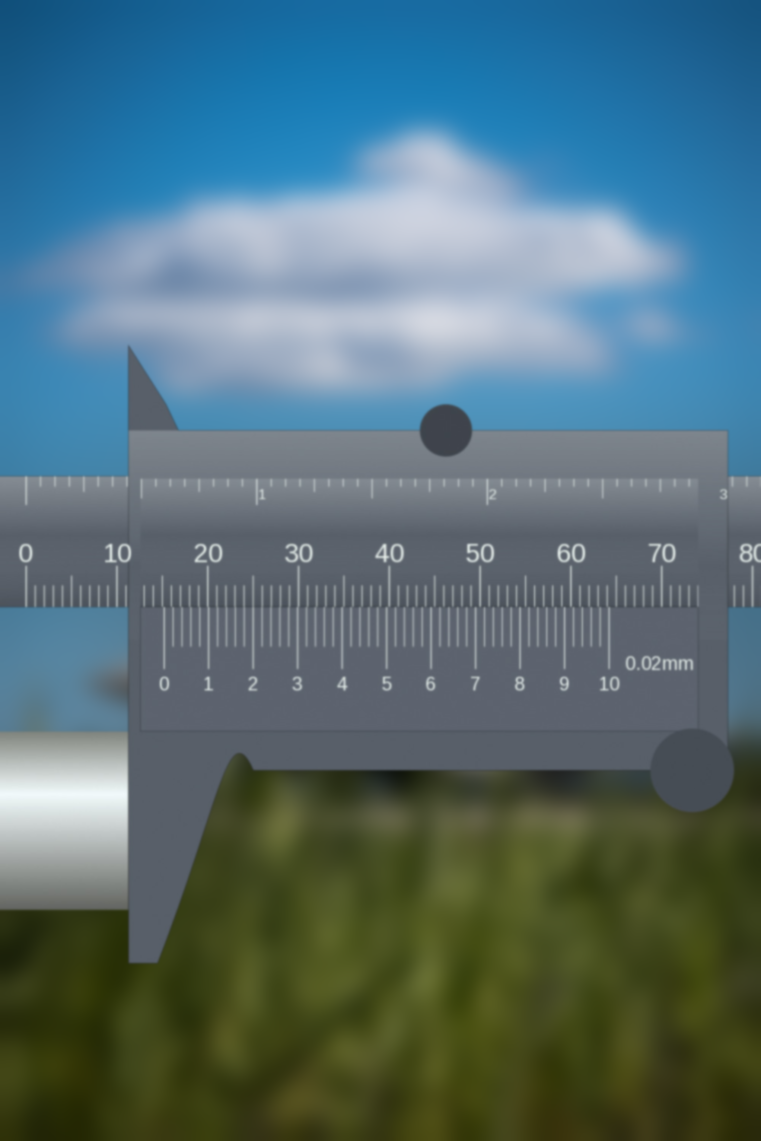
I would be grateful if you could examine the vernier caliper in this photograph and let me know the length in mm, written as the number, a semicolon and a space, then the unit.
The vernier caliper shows 15.2; mm
